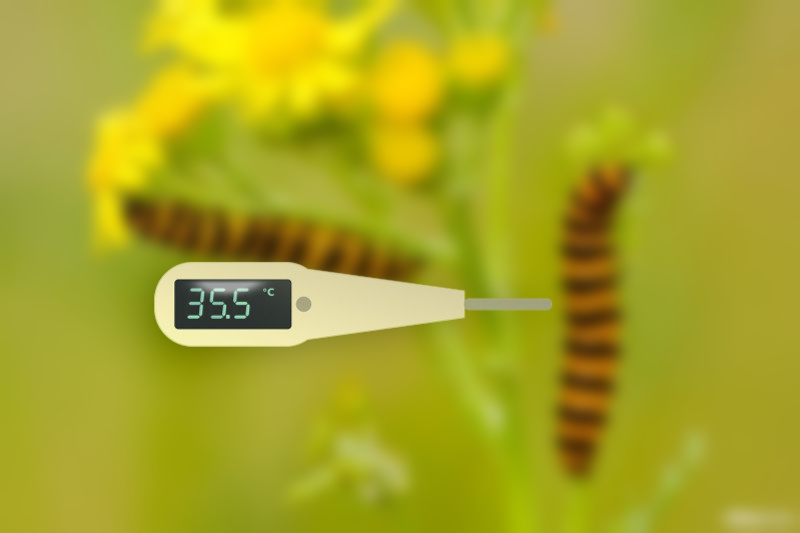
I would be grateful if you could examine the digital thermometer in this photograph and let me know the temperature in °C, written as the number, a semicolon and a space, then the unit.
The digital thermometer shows 35.5; °C
